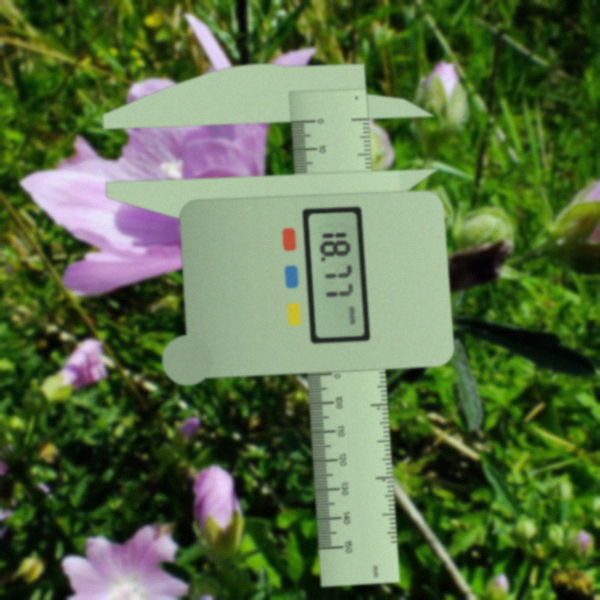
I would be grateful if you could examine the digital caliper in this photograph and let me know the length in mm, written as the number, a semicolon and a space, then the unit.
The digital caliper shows 18.77; mm
